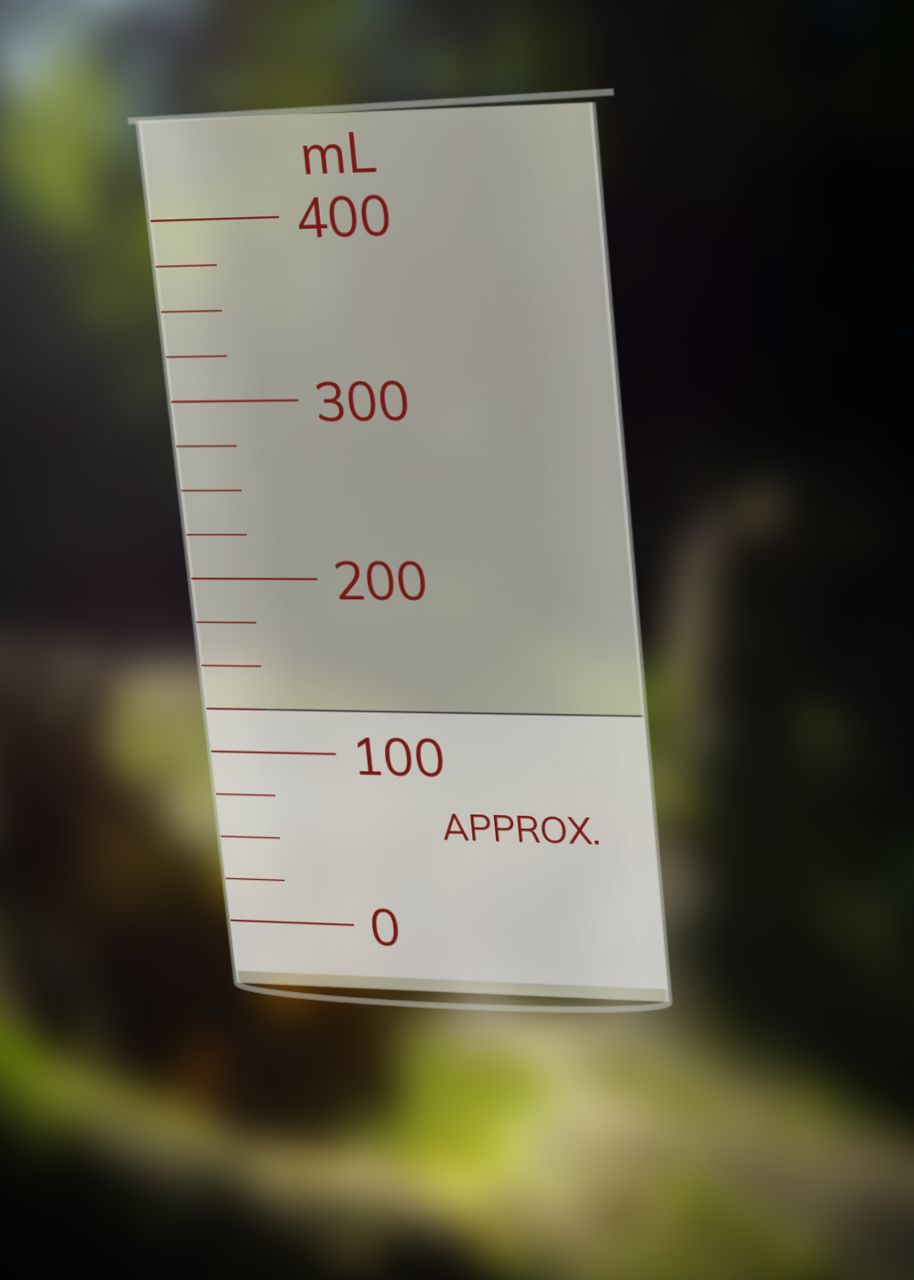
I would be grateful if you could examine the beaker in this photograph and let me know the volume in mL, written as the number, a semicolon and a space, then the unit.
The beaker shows 125; mL
